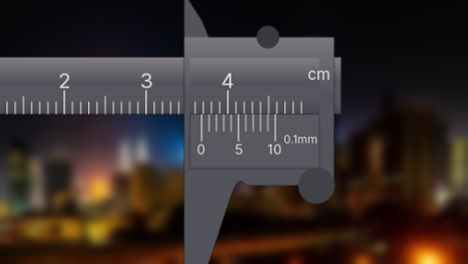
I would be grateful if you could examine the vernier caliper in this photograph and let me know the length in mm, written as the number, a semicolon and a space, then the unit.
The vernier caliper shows 36.8; mm
